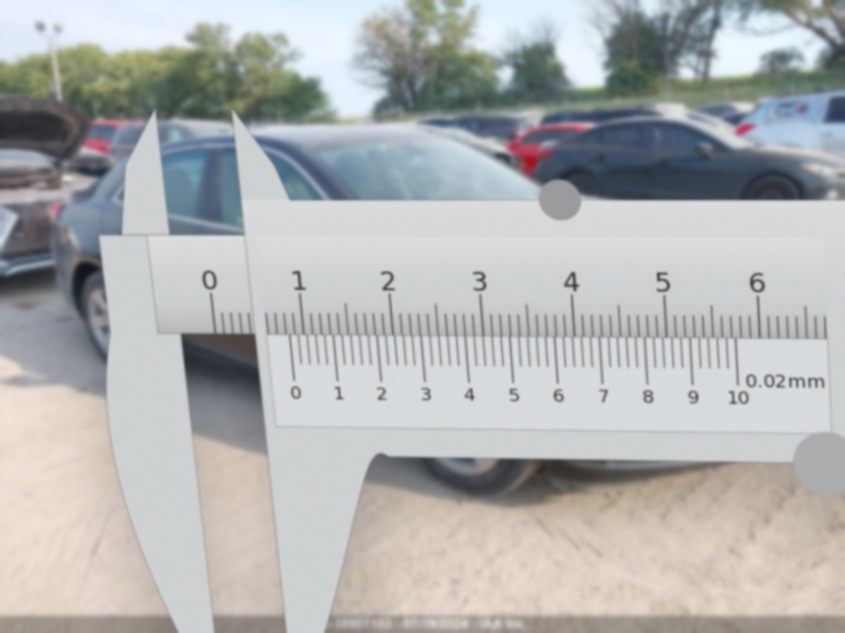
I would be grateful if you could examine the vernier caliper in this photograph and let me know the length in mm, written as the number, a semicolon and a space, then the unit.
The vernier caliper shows 8.4; mm
